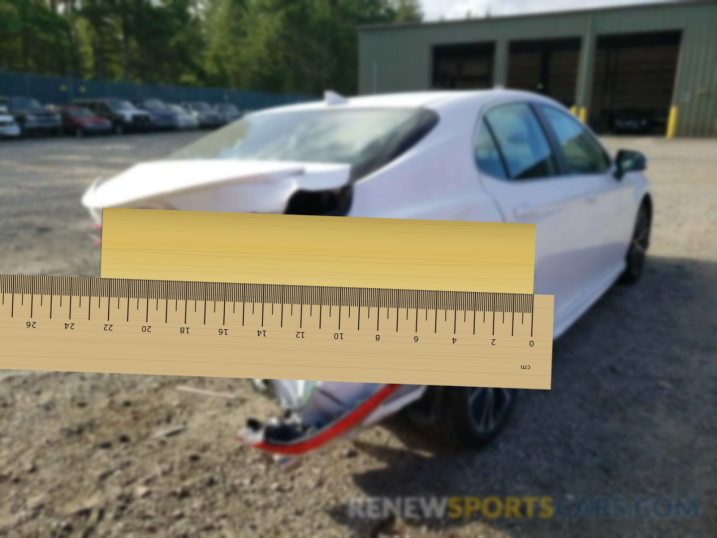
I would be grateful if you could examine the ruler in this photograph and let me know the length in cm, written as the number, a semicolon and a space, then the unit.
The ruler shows 22.5; cm
